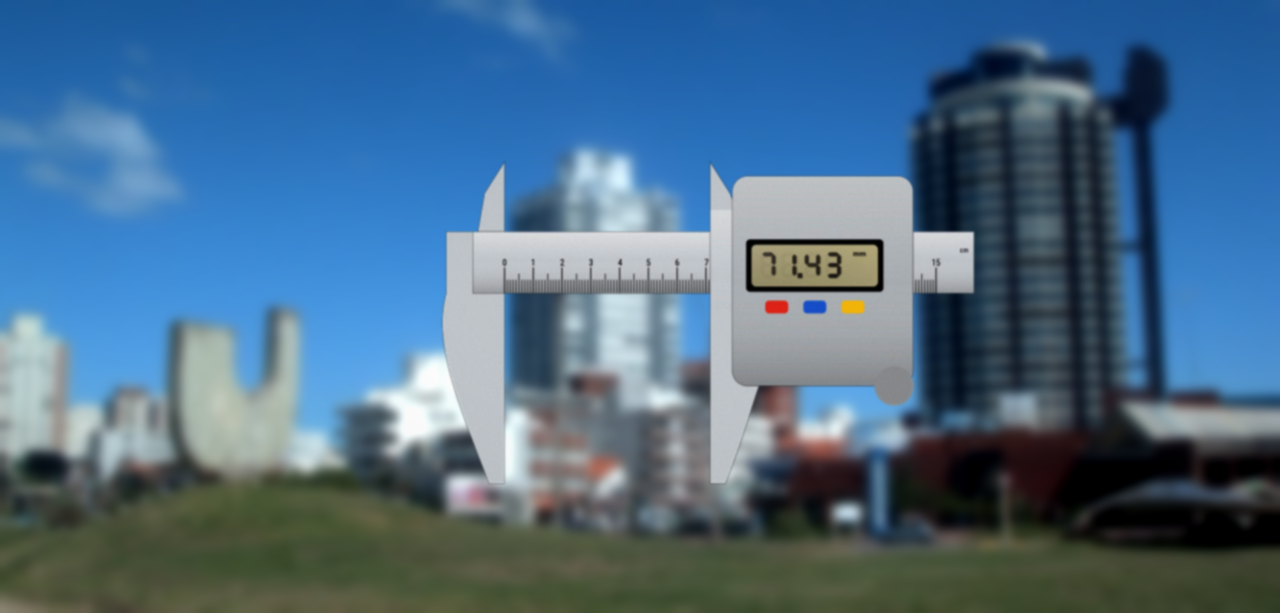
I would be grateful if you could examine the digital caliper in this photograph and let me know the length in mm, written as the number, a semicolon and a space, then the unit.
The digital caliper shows 71.43; mm
